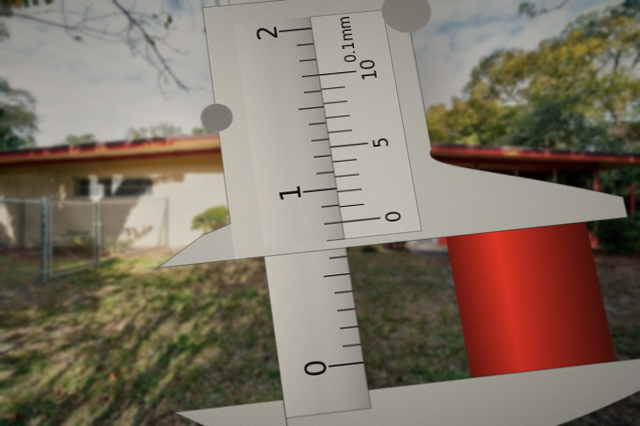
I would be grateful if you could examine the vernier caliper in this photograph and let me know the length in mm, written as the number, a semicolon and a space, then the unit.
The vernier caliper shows 8.0; mm
